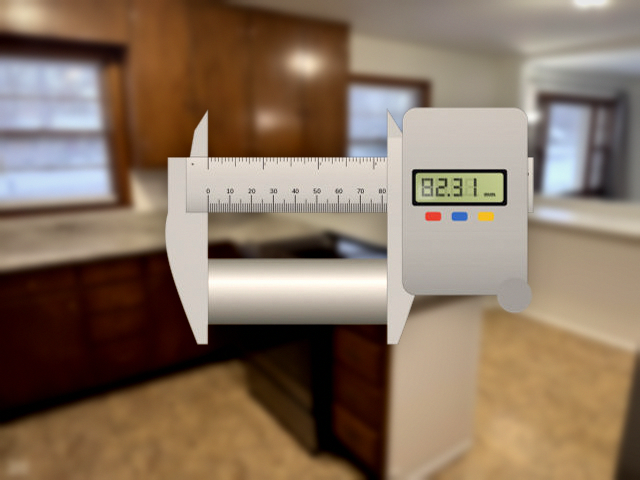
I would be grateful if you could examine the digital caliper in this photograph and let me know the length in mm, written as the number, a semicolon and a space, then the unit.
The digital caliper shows 82.31; mm
